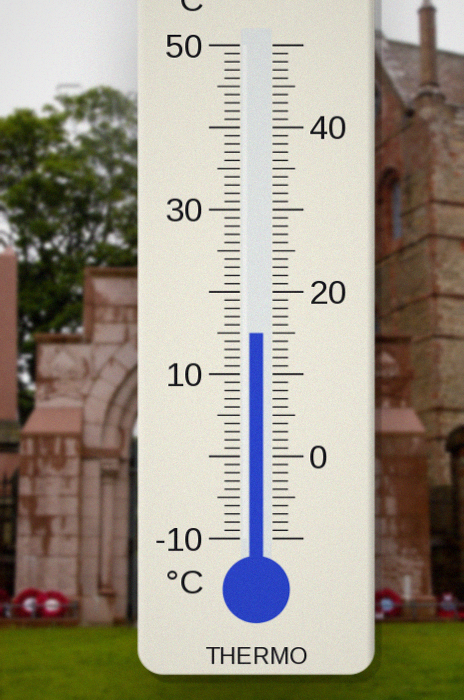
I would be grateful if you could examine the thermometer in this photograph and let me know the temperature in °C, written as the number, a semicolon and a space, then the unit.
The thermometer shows 15; °C
